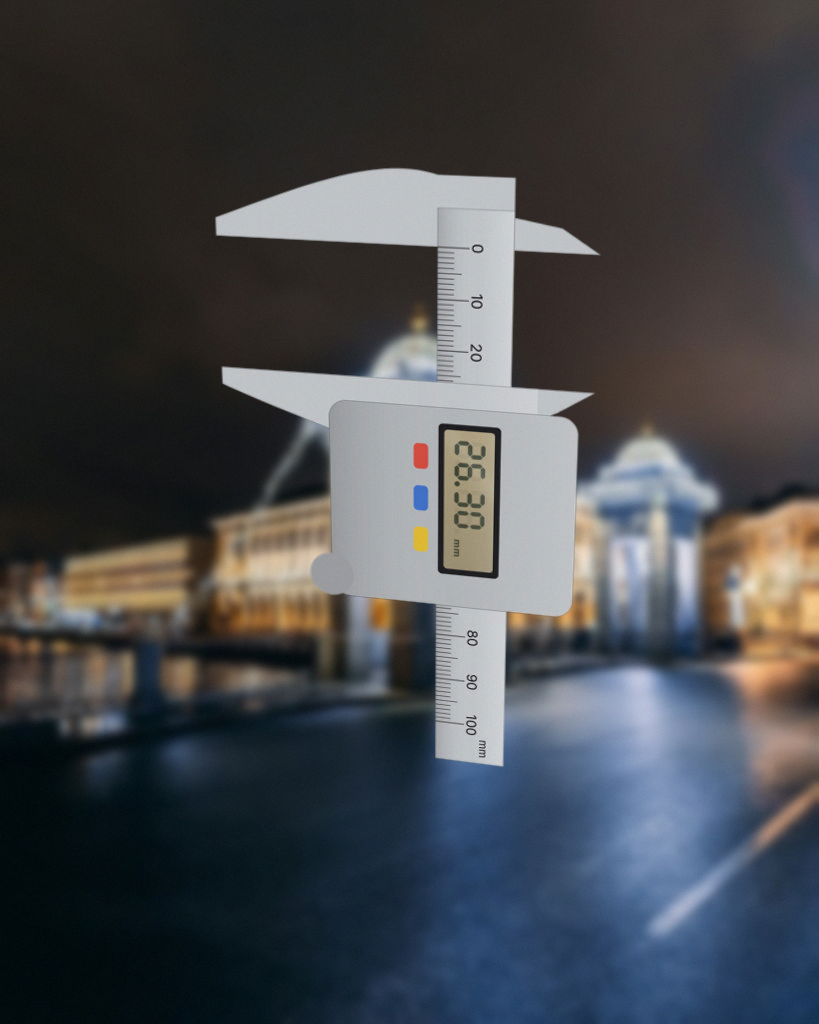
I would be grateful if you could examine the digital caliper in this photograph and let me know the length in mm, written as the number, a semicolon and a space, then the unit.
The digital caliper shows 26.30; mm
